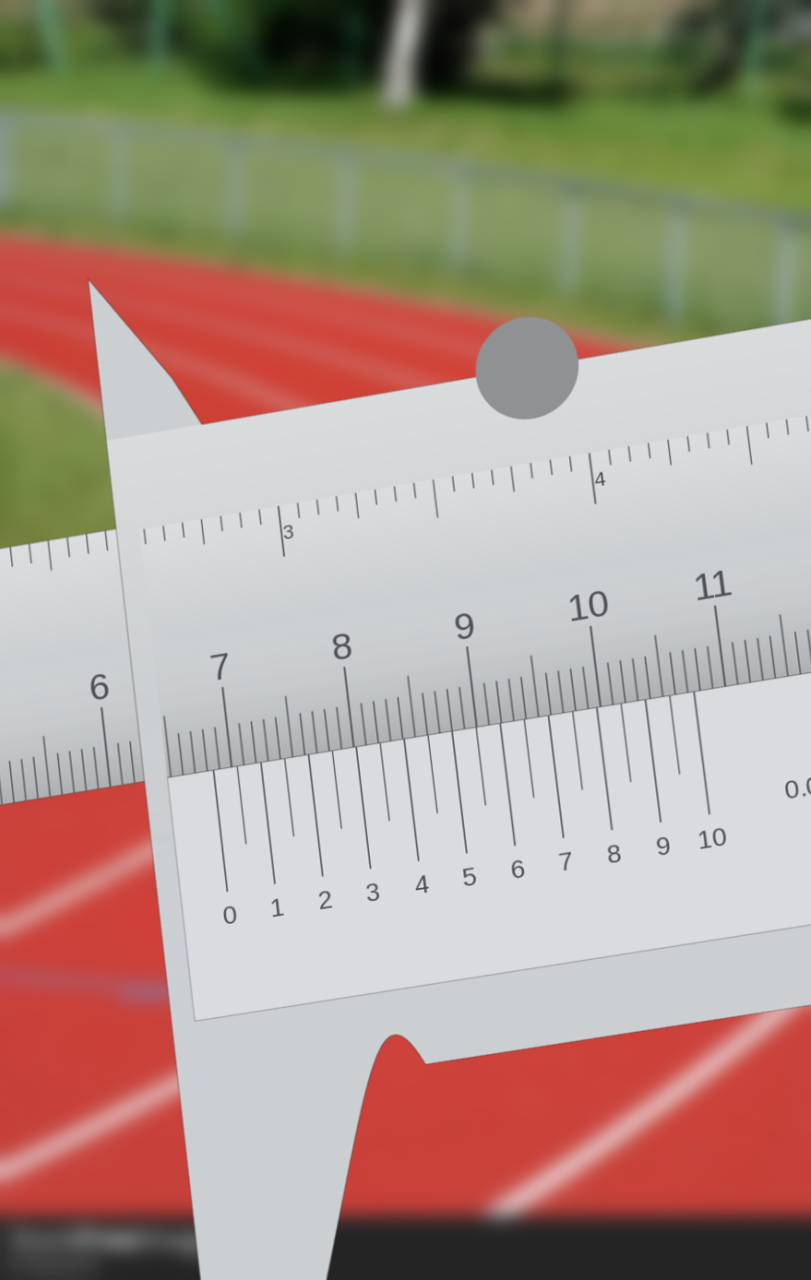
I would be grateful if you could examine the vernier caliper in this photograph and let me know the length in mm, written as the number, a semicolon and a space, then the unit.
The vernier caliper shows 68.5; mm
